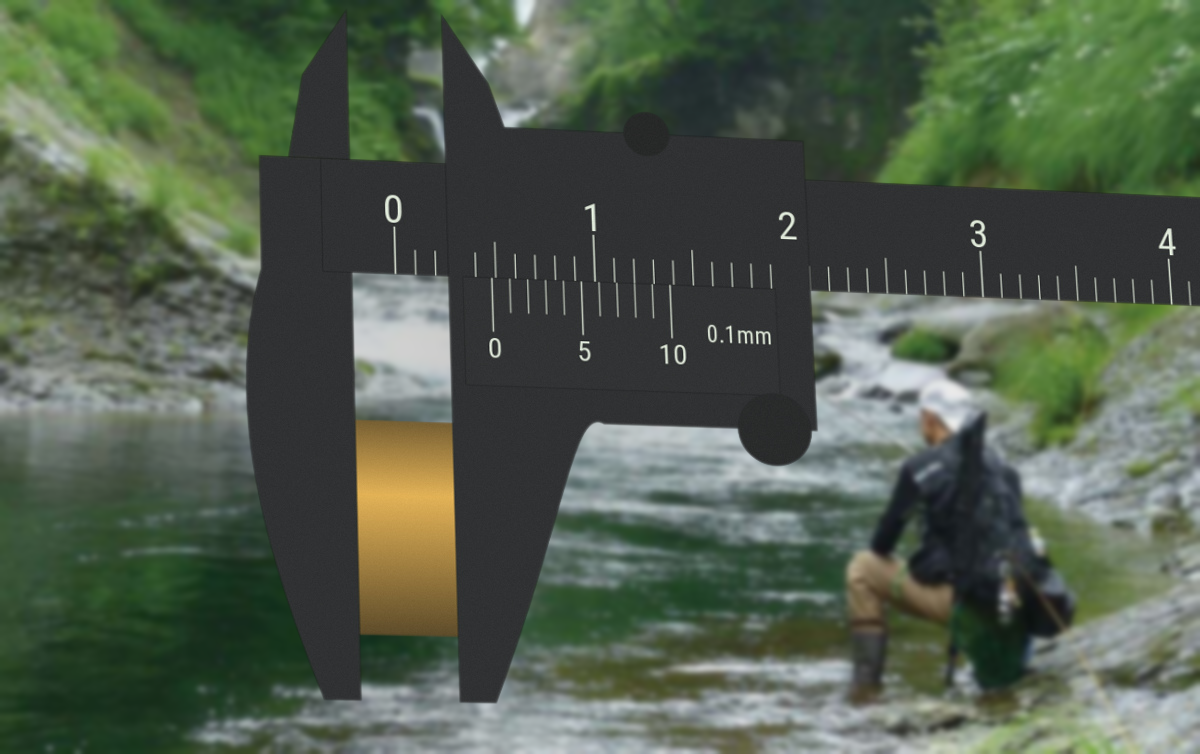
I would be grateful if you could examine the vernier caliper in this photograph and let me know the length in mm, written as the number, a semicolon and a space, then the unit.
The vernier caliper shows 4.8; mm
